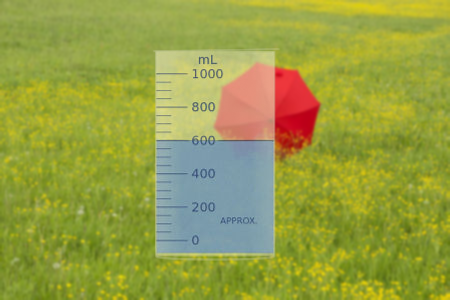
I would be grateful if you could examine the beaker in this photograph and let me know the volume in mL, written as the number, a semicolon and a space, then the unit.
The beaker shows 600; mL
